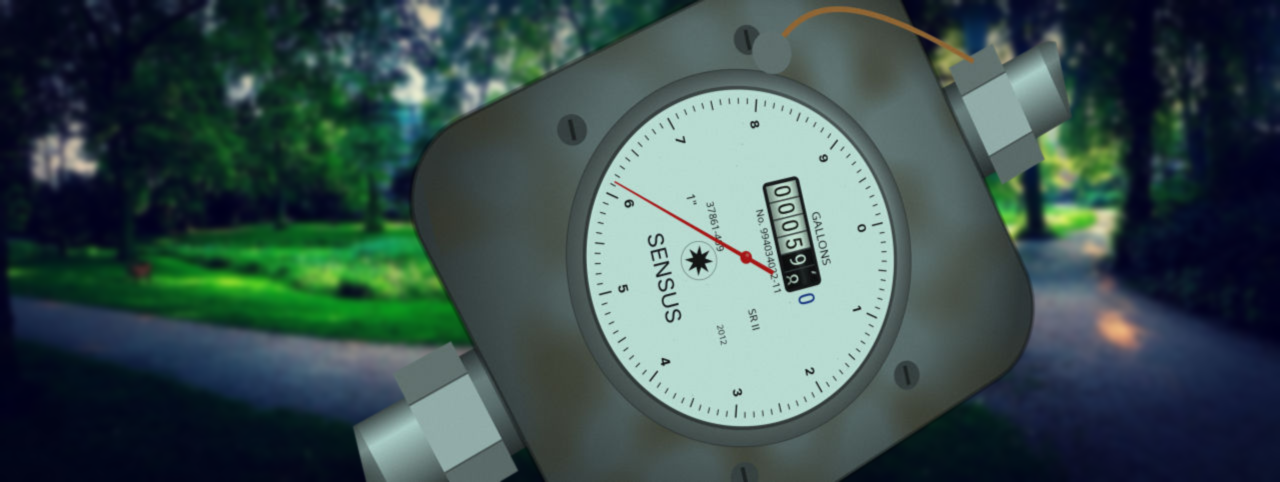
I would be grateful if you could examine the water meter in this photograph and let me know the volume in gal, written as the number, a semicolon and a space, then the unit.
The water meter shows 5976.1; gal
